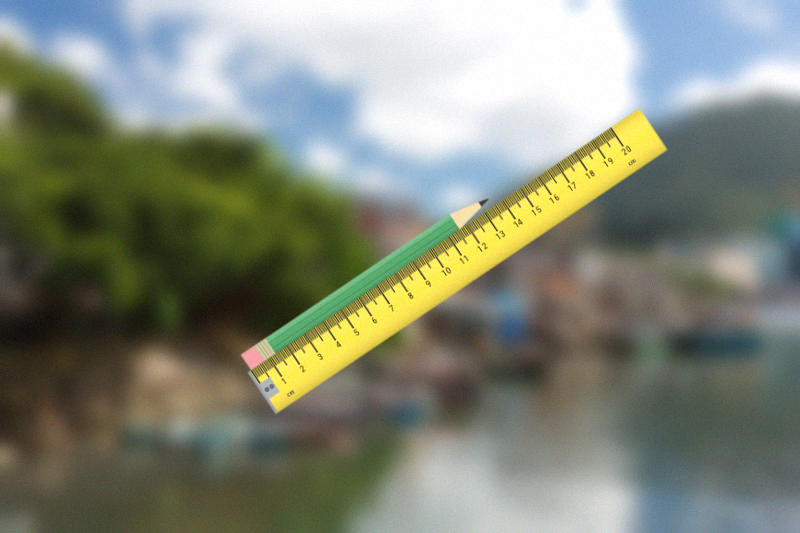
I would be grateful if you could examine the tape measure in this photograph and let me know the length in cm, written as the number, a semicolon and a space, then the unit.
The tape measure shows 13.5; cm
